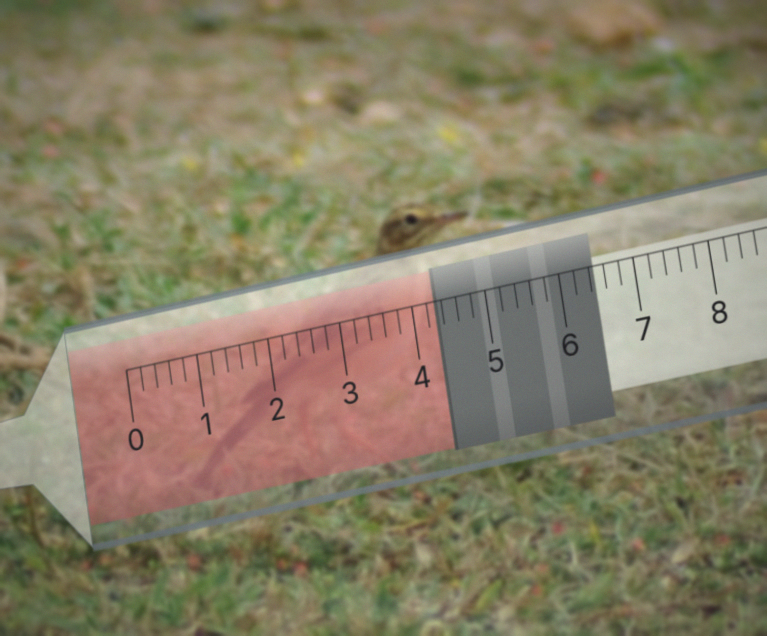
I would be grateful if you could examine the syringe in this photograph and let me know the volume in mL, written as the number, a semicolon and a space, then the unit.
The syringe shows 4.3; mL
